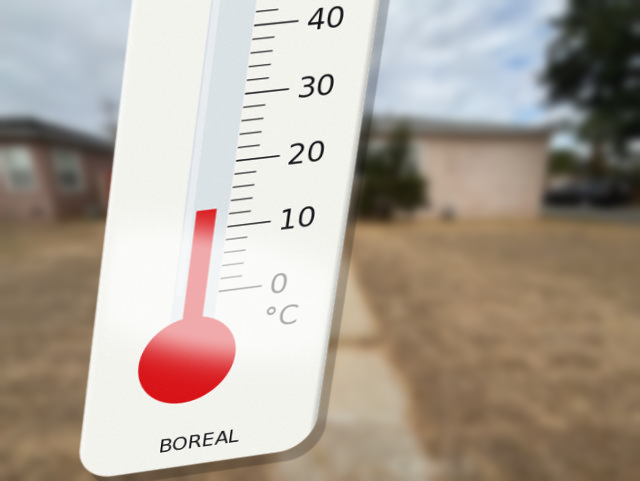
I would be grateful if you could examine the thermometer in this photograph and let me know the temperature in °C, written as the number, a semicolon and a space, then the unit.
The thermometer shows 13; °C
